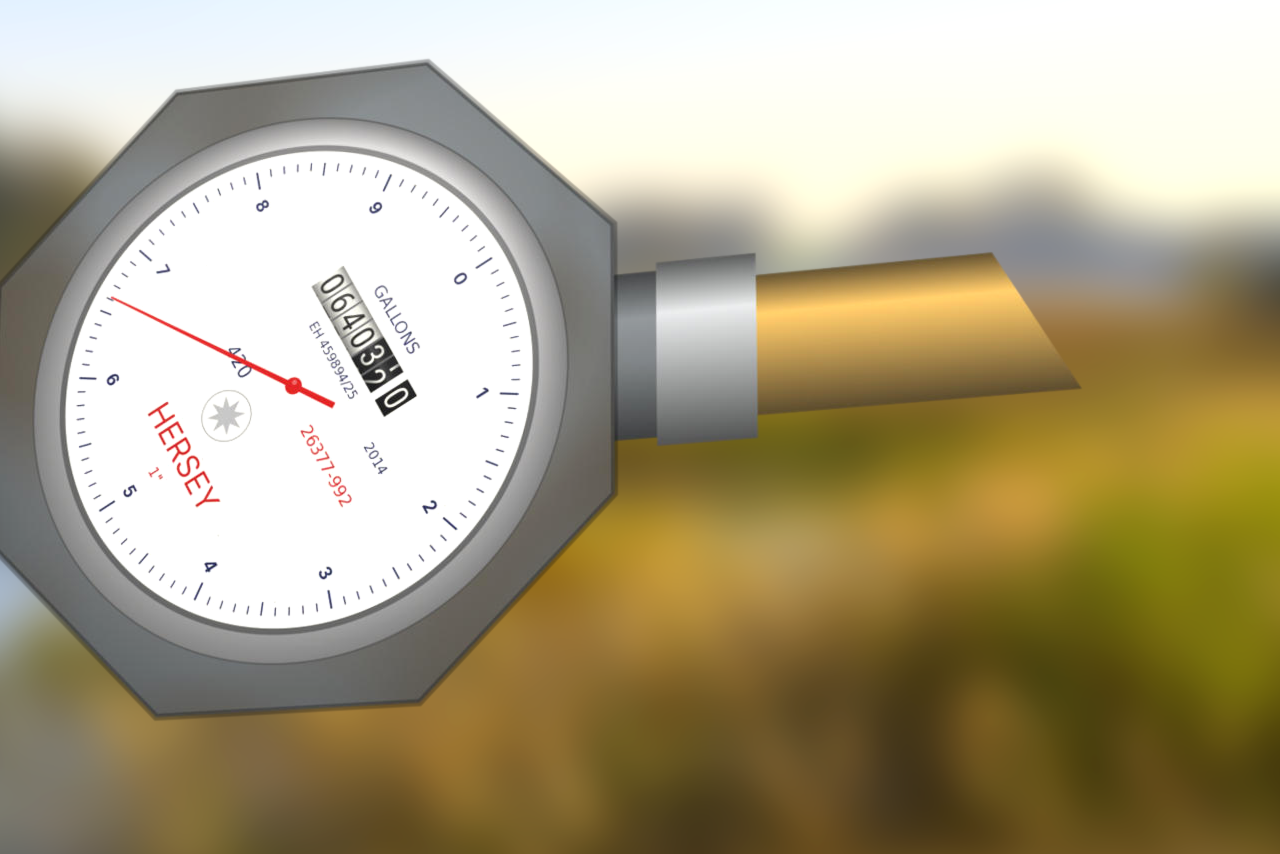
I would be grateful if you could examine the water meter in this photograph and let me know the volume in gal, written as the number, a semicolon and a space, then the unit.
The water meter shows 640316.6; gal
